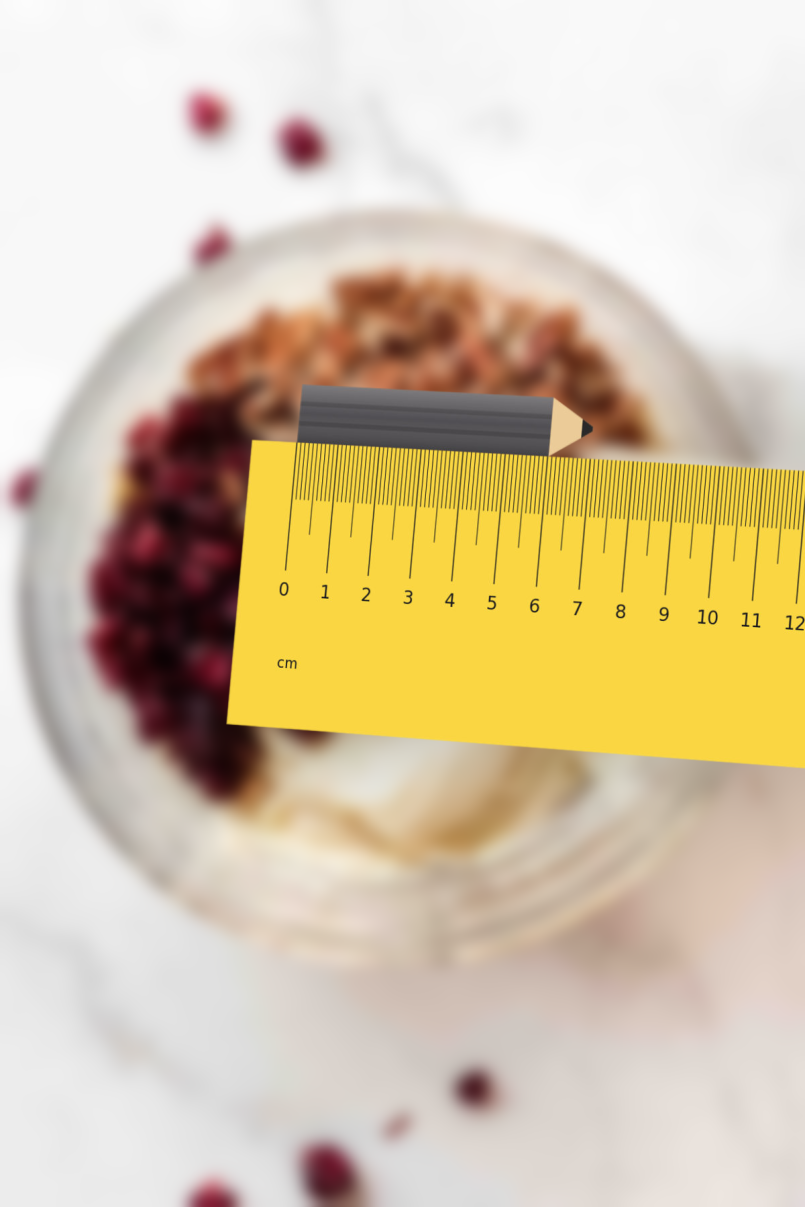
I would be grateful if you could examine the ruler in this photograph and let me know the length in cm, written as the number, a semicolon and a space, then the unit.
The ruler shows 7; cm
